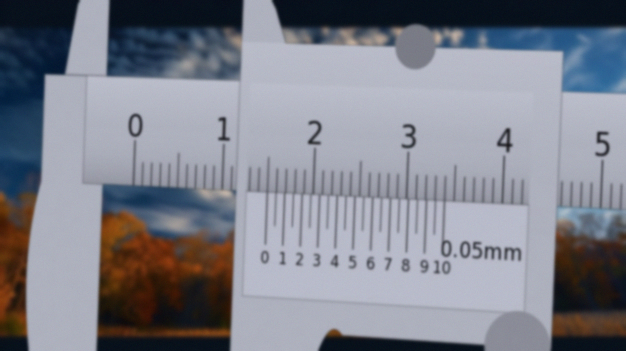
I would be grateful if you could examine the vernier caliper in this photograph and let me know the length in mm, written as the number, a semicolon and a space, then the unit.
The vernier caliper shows 15.0; mm
